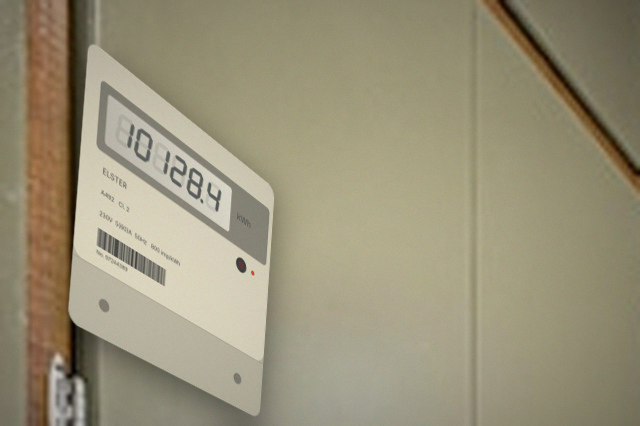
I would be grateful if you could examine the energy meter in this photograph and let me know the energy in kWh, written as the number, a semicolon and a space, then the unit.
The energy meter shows 10128.4; kWh
